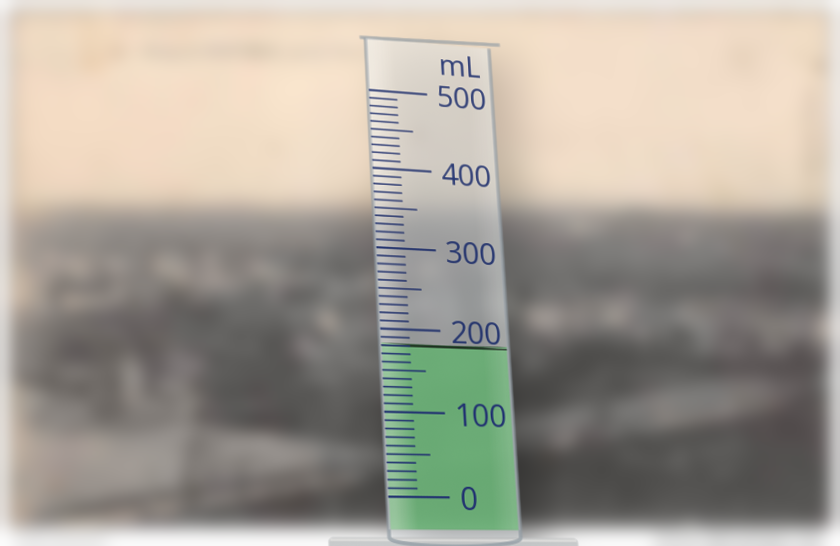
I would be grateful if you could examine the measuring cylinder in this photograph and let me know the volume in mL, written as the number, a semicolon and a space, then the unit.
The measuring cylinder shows 180; mL
